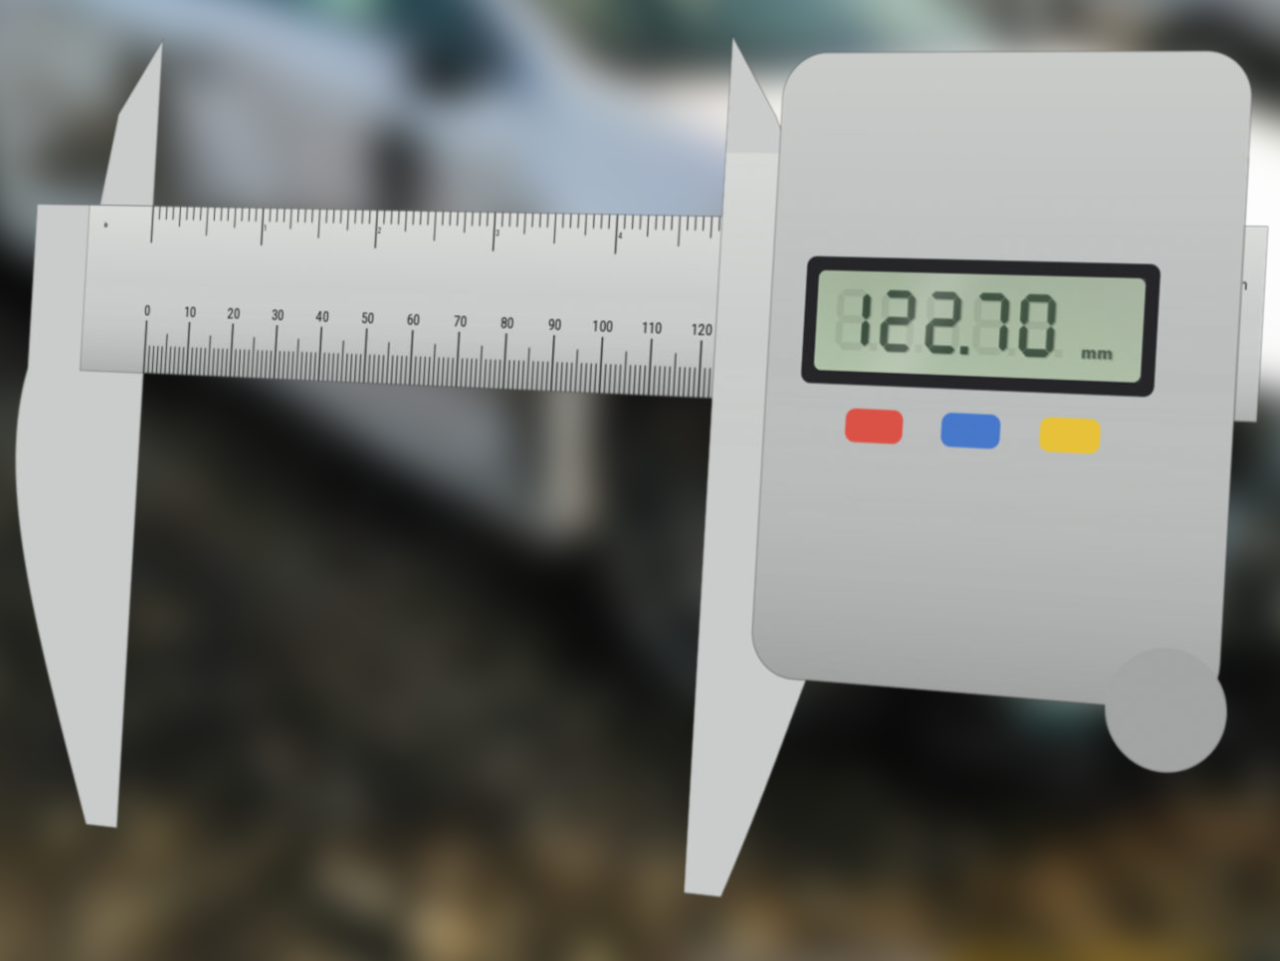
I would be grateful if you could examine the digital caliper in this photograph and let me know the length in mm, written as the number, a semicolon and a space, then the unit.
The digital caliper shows 122.70; mm
